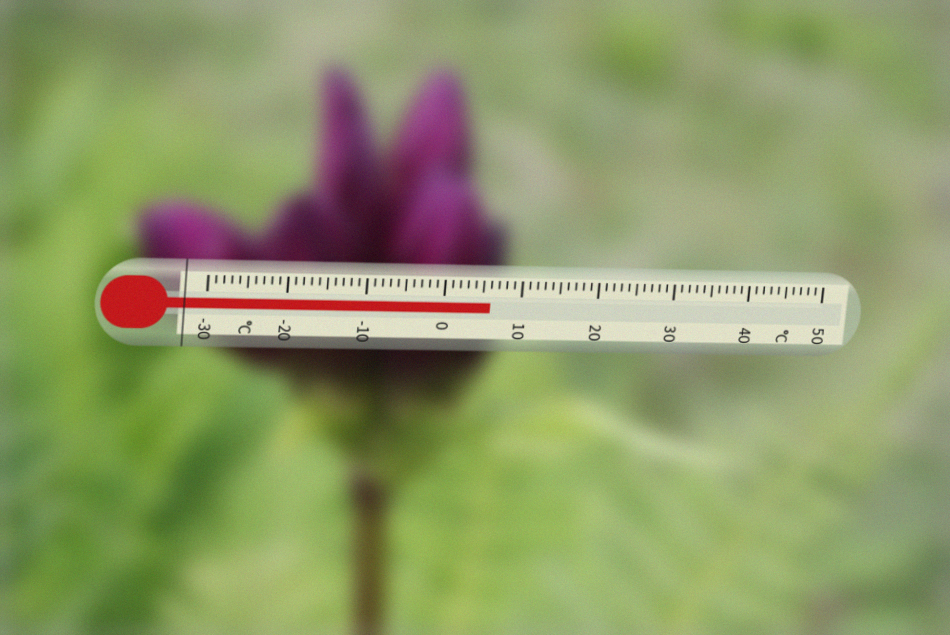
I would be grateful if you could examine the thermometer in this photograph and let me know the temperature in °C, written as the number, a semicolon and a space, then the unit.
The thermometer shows 6; °C
